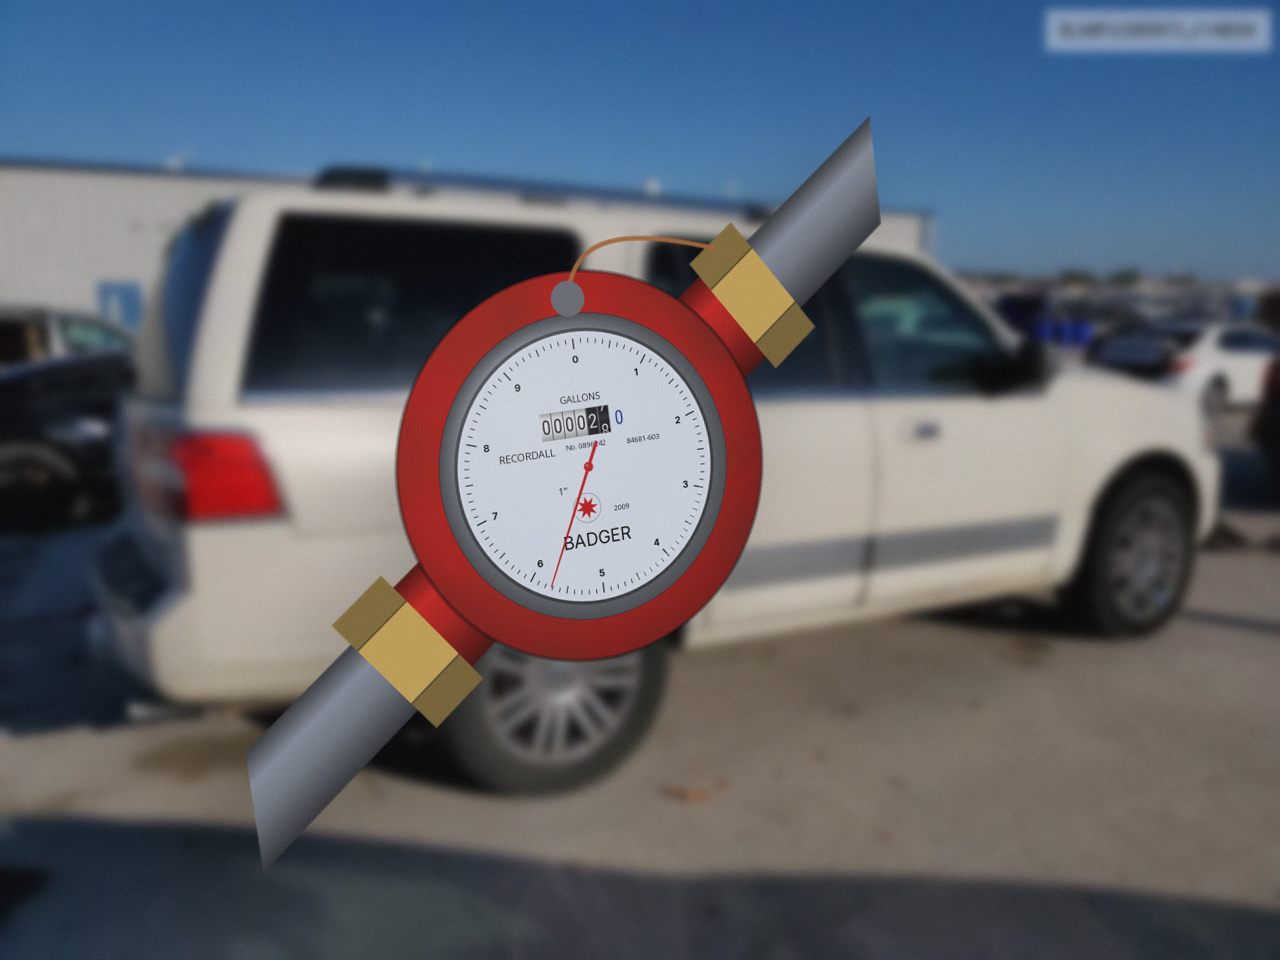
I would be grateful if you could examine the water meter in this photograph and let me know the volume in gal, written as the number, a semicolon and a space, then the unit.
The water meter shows 275.7; gal
